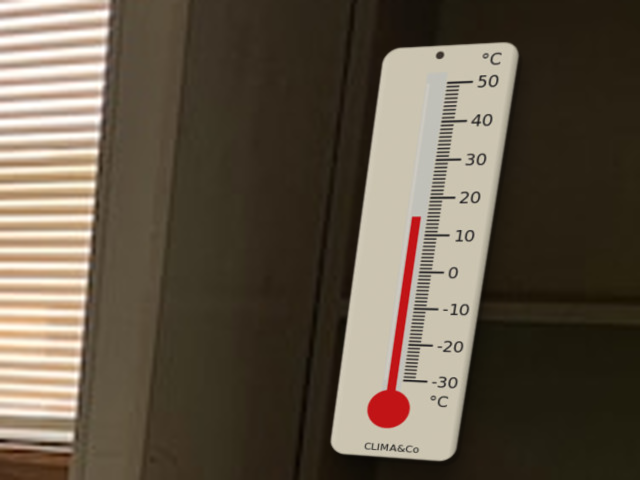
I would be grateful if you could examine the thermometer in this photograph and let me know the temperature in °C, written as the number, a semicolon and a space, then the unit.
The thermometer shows 15; °C
